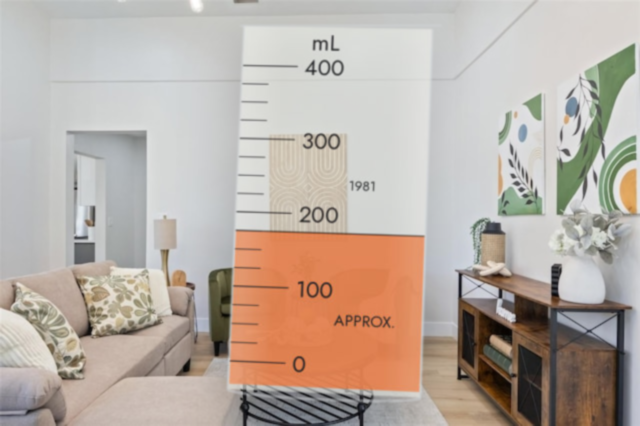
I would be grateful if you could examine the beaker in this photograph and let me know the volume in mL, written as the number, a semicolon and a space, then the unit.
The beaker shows 175; mL
